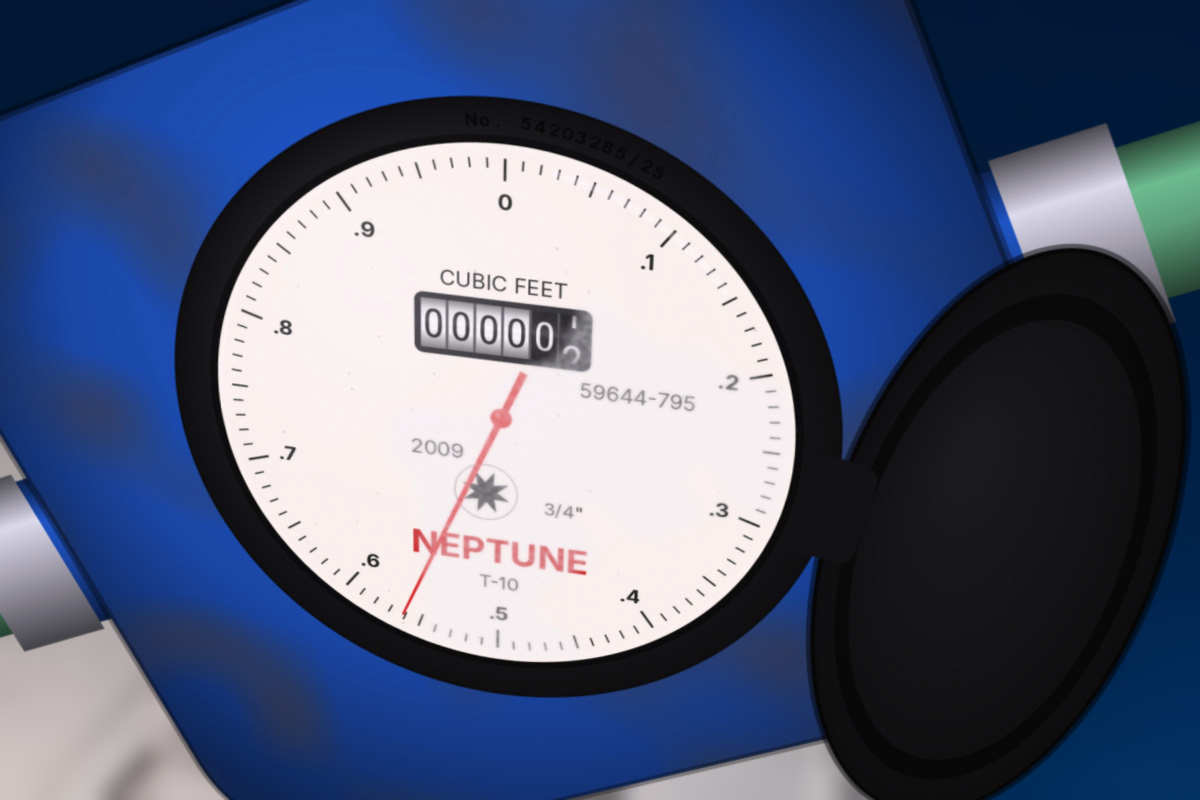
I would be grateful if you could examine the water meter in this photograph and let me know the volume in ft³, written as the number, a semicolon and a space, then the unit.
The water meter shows 1.56; ft³
